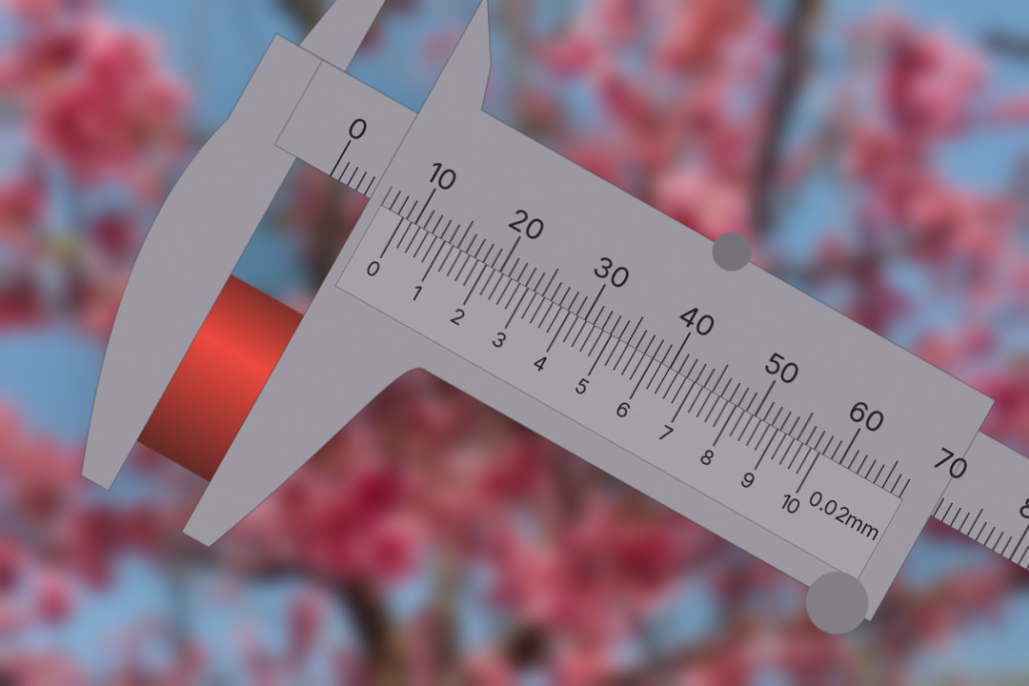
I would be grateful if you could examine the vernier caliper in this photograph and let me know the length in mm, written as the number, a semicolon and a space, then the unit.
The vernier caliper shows 8.6; mm
